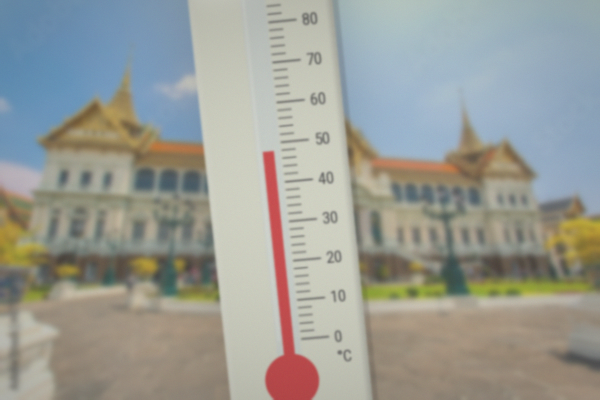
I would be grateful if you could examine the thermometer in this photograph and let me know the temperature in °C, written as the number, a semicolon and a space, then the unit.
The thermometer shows 48; °C
